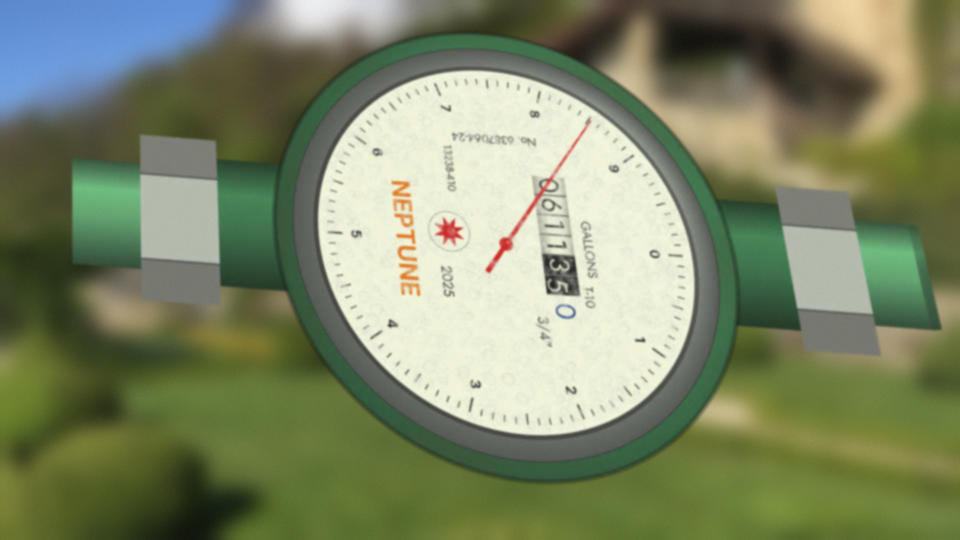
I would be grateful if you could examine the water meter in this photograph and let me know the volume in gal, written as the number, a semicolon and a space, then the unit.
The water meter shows 611348.5; gal
